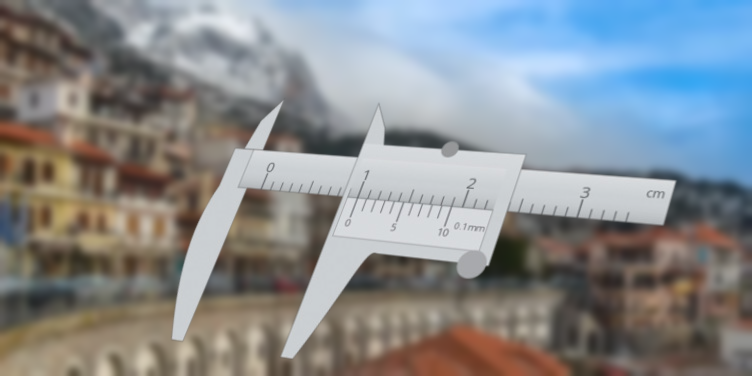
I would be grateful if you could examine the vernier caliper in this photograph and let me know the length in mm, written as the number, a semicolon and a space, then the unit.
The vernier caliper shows 10.0; mm
